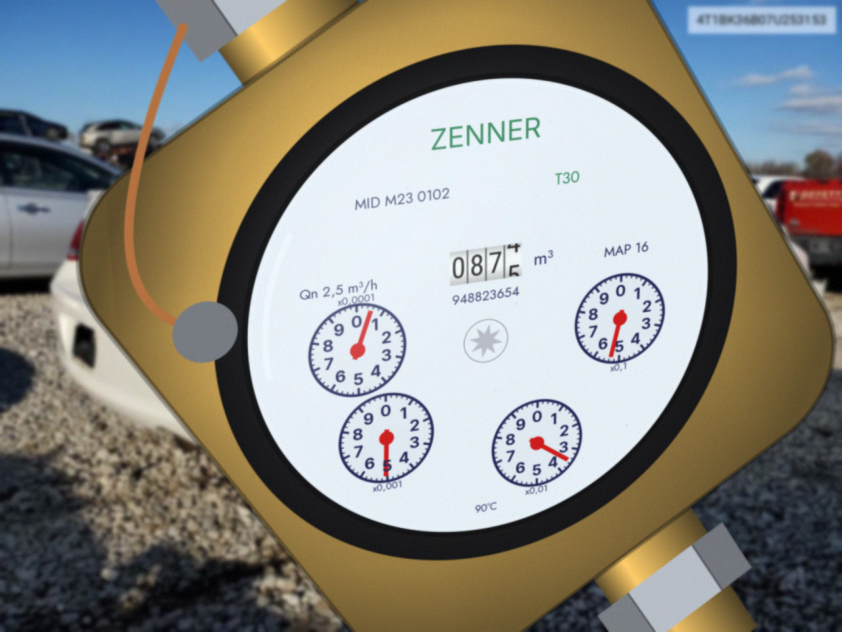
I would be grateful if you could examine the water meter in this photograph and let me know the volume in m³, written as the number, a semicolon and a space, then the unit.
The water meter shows 874.5350; m³
